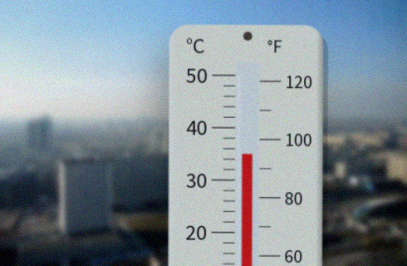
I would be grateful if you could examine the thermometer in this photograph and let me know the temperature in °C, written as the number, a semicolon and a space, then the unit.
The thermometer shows 35; °C
